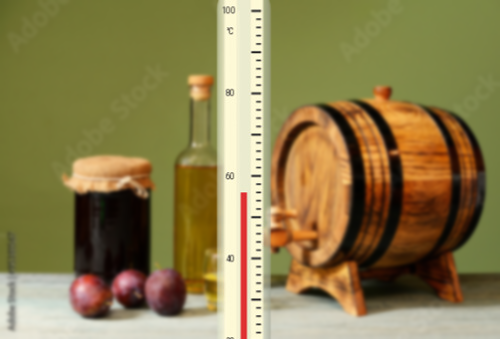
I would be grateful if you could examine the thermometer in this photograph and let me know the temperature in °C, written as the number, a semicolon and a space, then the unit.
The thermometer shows 56; °C
